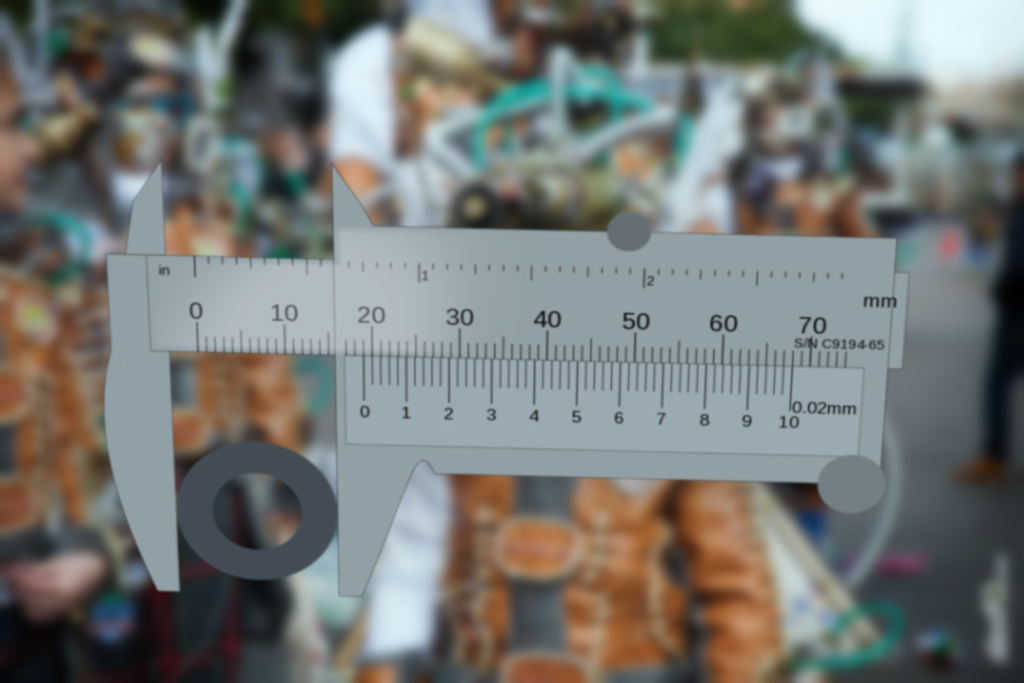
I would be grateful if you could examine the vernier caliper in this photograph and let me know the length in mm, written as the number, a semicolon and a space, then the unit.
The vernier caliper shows 19.0; mm
